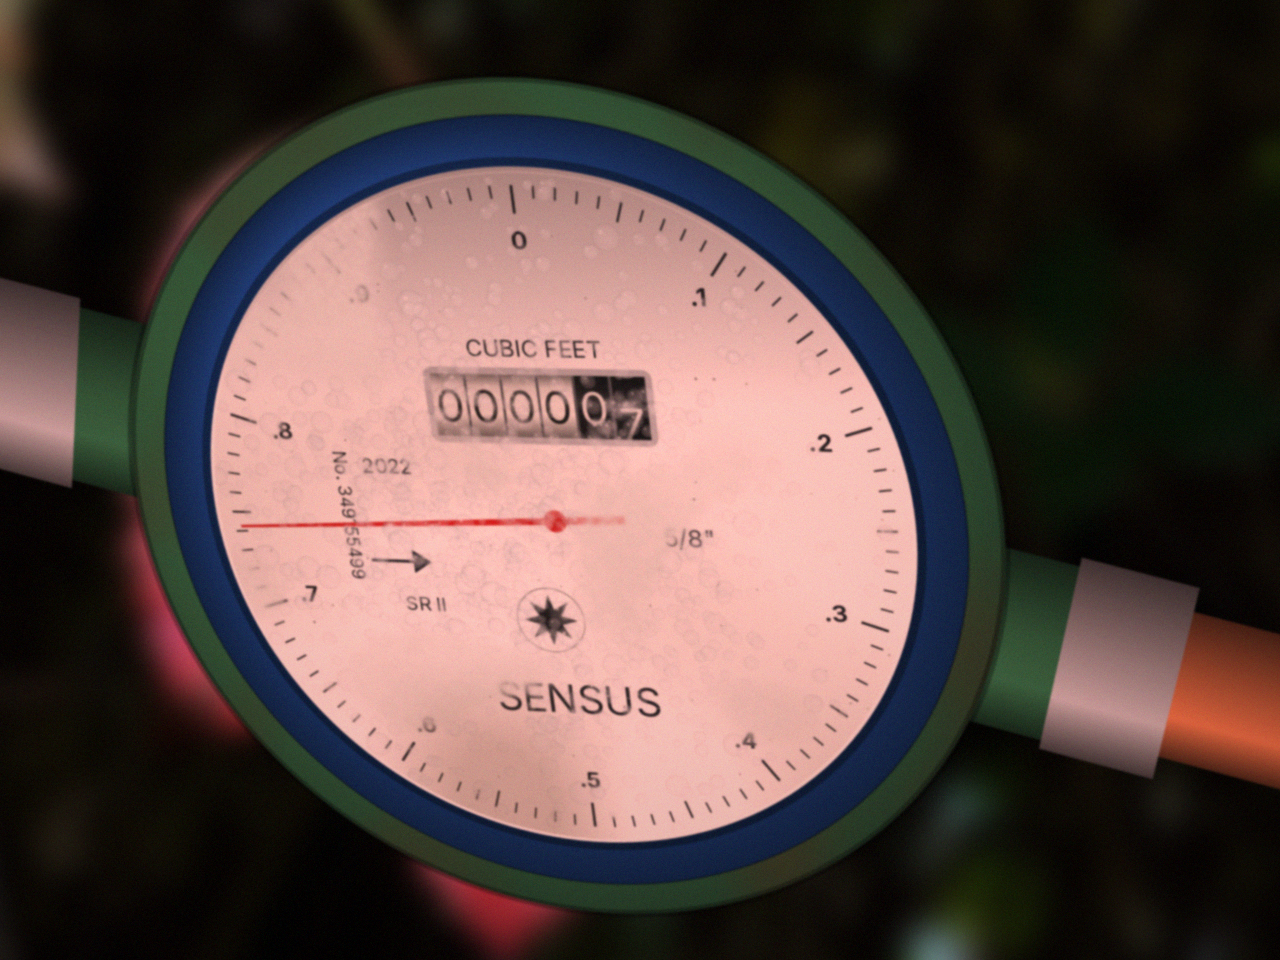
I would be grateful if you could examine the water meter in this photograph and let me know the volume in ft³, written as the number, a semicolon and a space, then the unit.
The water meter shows 6.74; ft³
